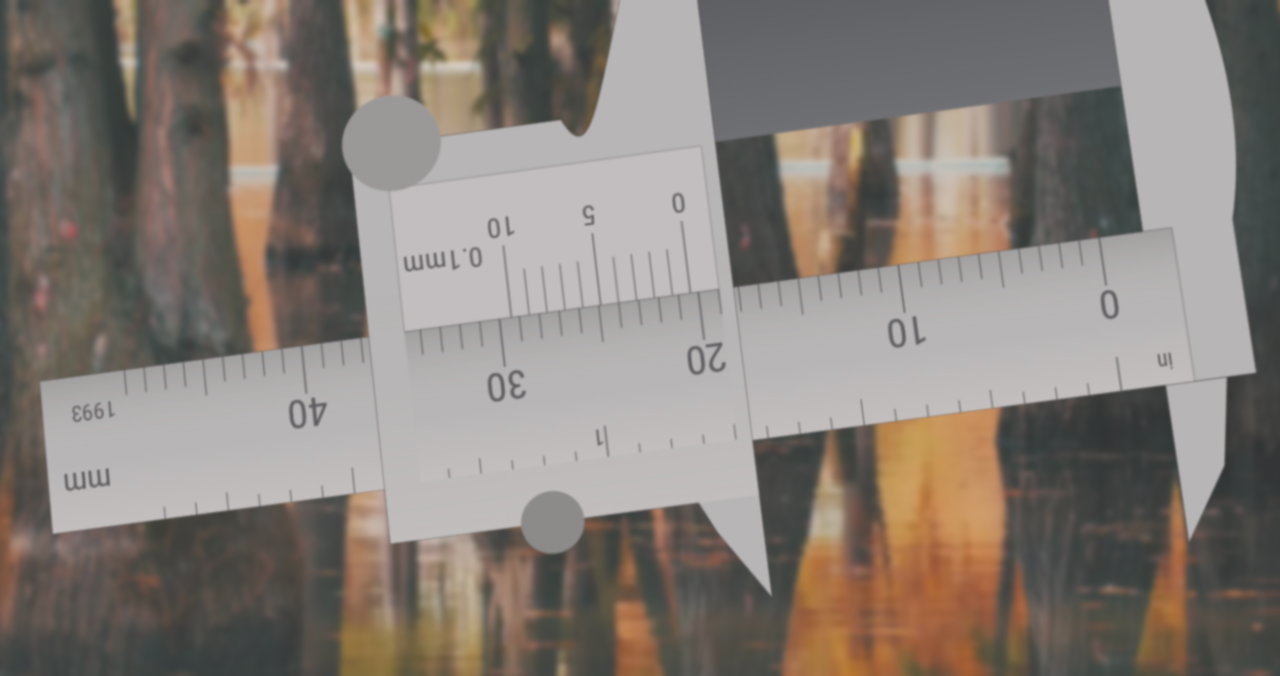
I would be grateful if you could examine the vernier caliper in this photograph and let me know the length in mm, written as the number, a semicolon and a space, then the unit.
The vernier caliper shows 20.4; mm
